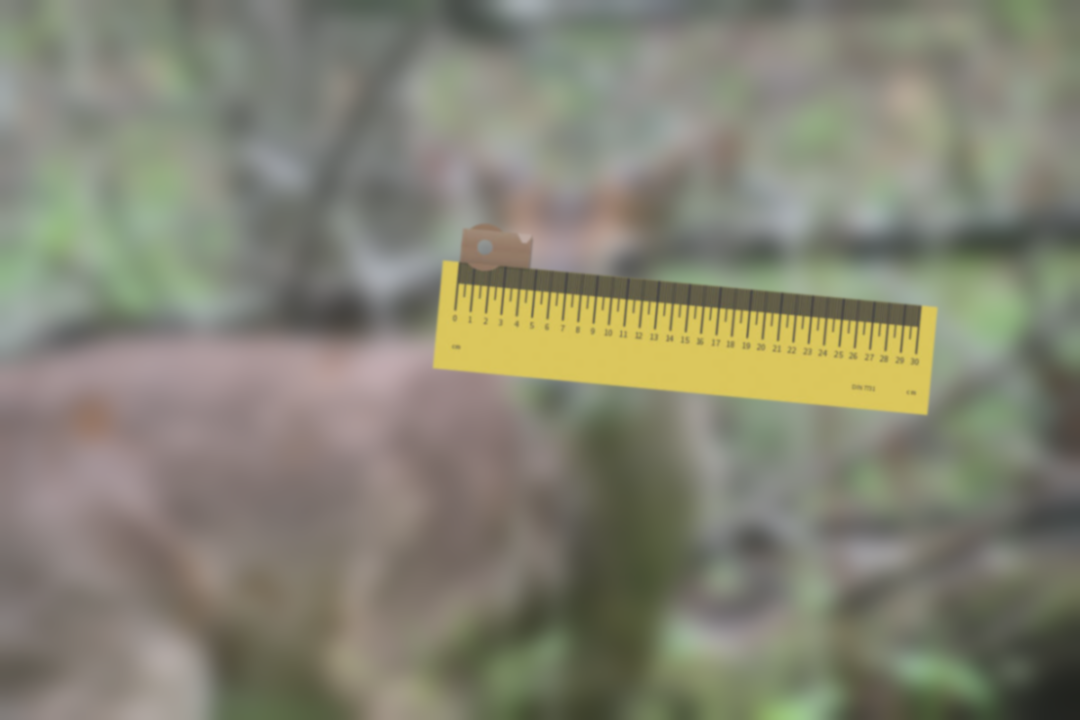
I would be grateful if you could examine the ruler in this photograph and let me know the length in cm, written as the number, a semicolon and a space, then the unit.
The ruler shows 4.5; cm
